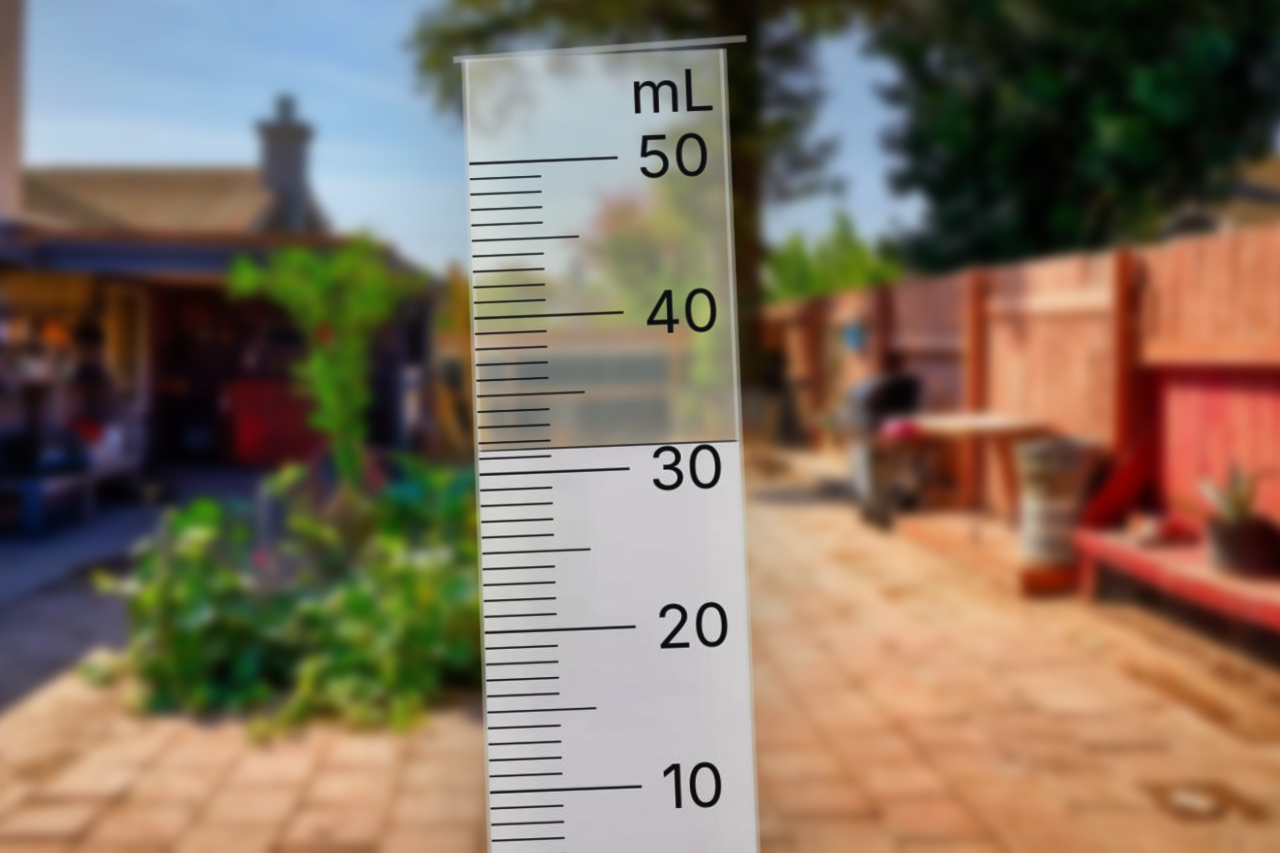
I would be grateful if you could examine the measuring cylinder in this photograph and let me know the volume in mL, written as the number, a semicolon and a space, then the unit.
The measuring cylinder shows 31.5; mL
